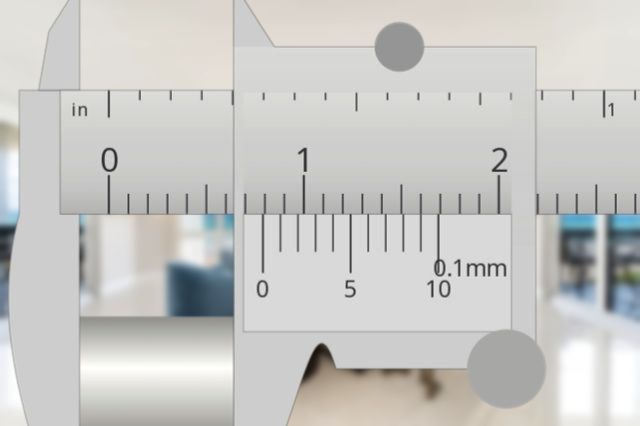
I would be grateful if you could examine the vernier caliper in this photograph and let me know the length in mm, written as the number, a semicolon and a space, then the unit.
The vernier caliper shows 7.9; mm
